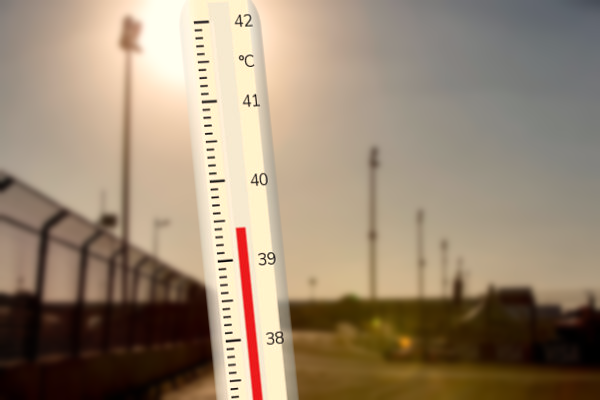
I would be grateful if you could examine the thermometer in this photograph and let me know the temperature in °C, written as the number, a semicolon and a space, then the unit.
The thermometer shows 39.4; °C
